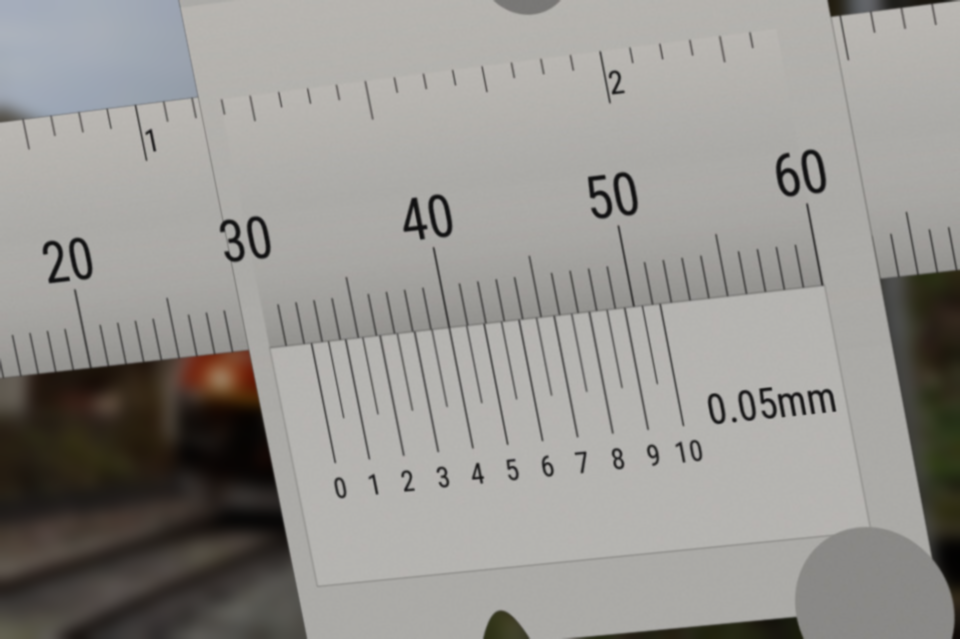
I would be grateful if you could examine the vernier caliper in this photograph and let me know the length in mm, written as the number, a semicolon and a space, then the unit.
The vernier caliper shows 32.4; mm
